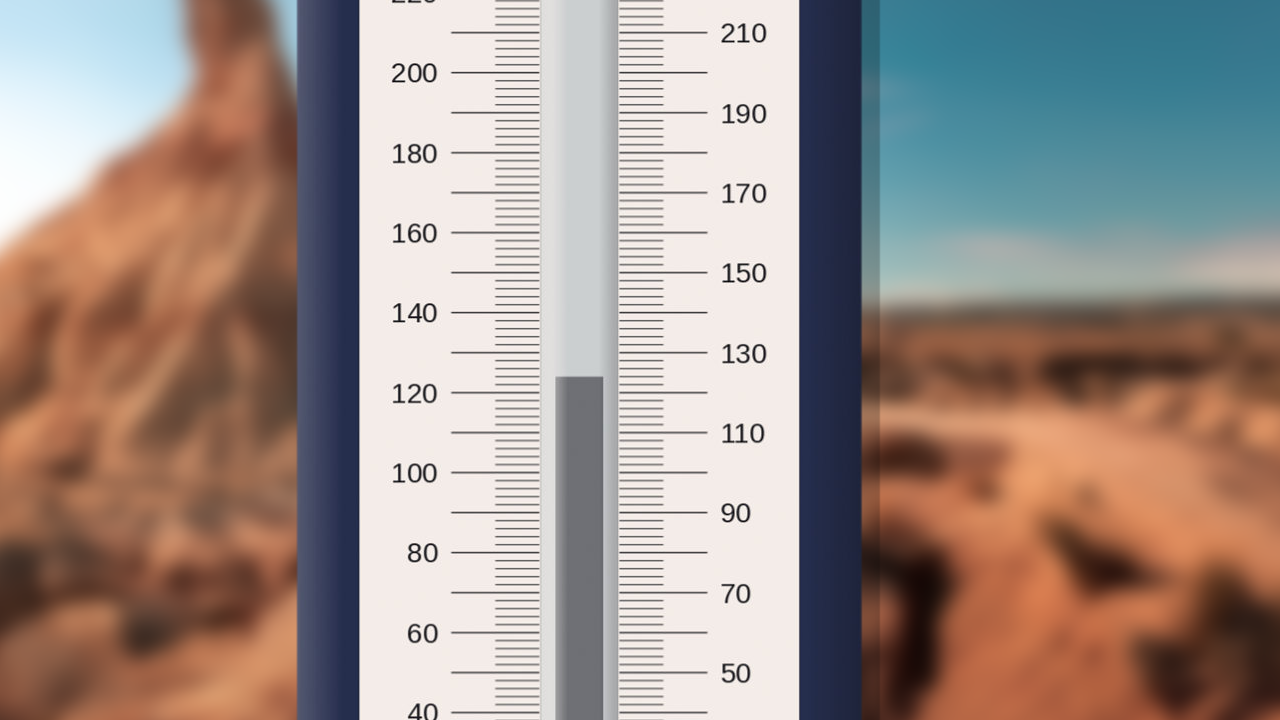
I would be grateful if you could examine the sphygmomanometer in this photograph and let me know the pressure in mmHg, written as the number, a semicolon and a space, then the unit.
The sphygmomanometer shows 124; mmHg
